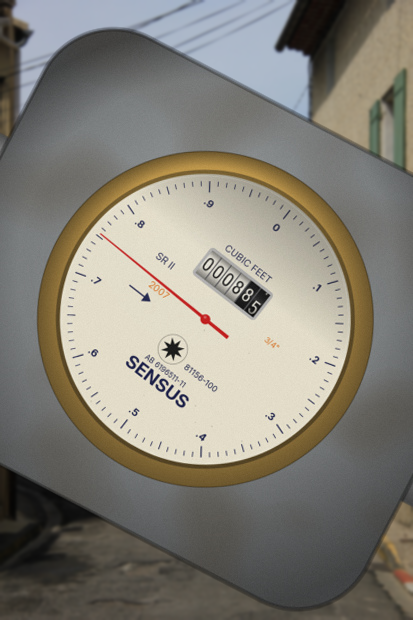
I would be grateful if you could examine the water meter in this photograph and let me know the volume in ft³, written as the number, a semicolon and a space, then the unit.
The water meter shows 884.75; ft³
